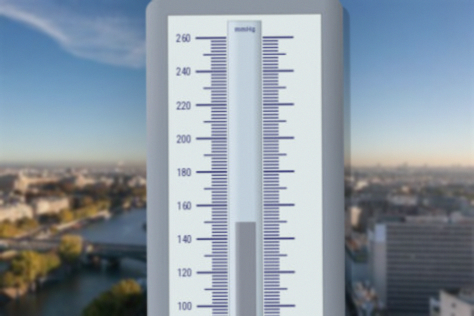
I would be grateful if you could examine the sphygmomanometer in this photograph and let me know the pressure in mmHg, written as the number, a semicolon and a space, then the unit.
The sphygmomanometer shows 150; mmHg
